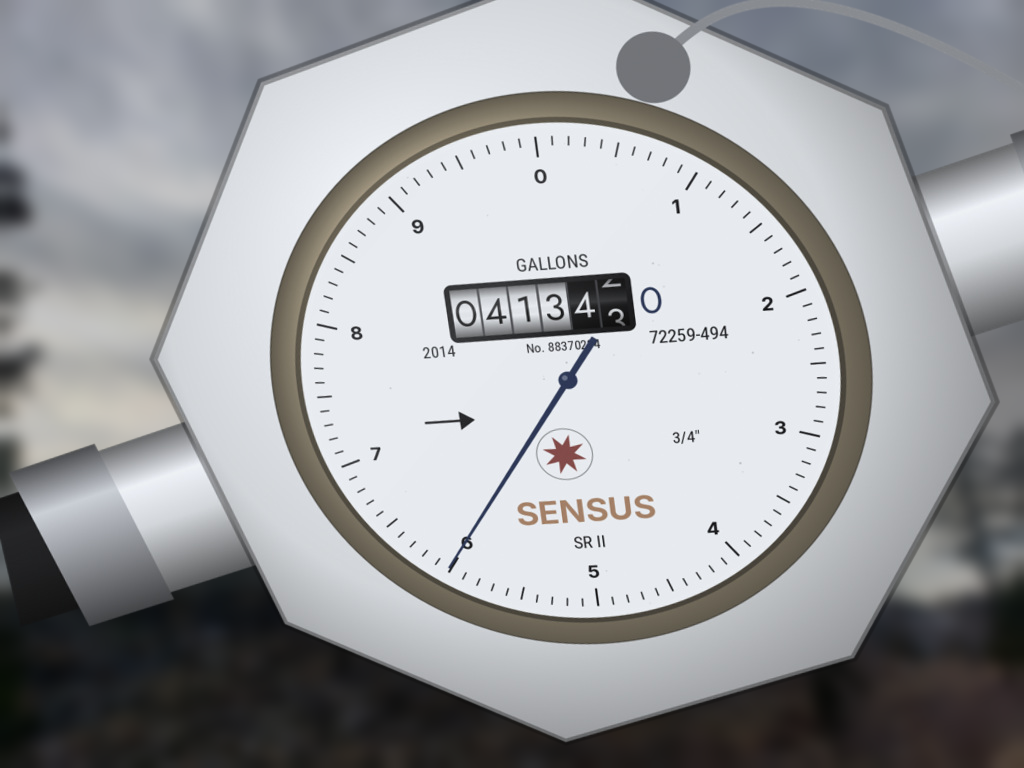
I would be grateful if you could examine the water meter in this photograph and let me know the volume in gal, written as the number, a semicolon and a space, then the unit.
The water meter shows 413426.0; gal
